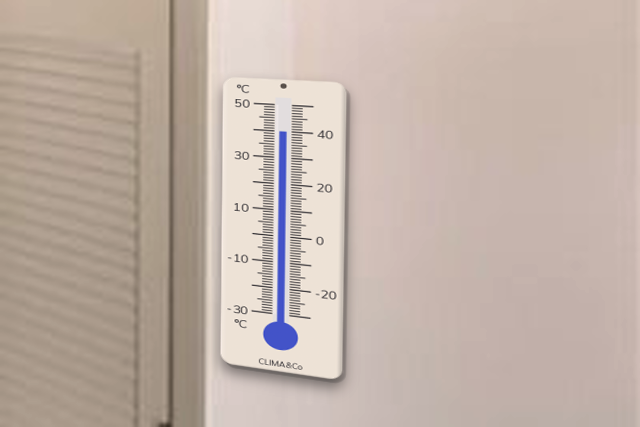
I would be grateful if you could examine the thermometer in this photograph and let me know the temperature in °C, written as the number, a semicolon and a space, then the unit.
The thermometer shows 40; °C
